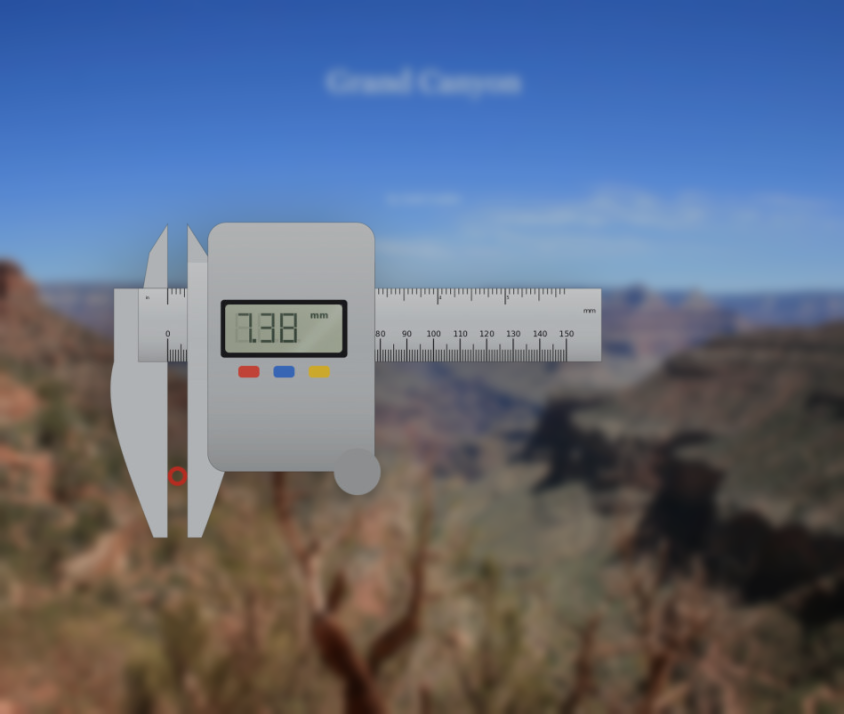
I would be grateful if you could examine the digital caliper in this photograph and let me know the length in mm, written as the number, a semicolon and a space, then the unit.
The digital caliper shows 7.38; mm
